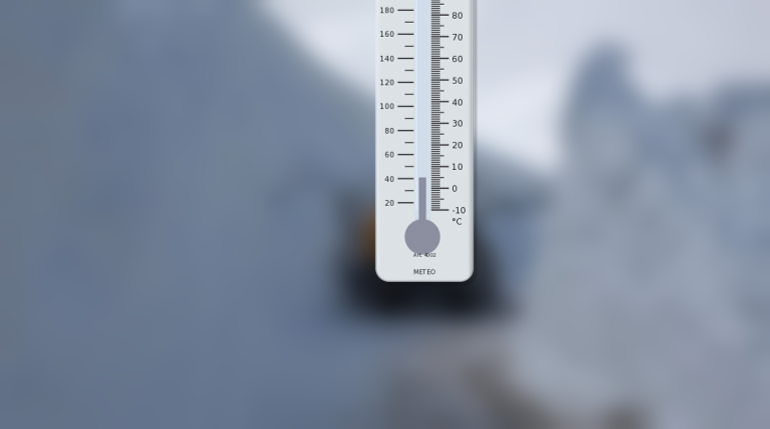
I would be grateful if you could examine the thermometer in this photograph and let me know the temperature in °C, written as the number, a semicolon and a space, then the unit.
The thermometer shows 5; °C
